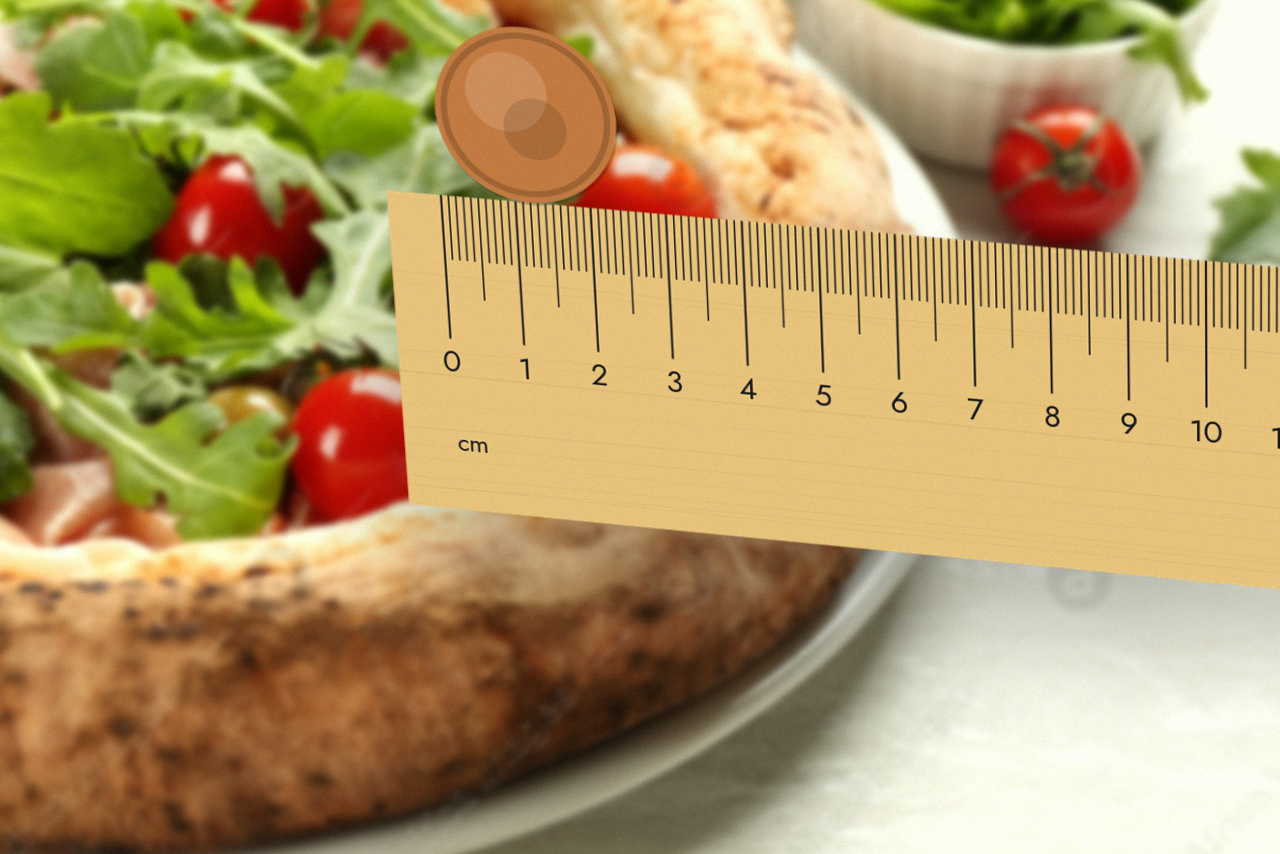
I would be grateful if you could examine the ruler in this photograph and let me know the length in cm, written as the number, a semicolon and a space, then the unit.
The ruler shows 2.4; cm
